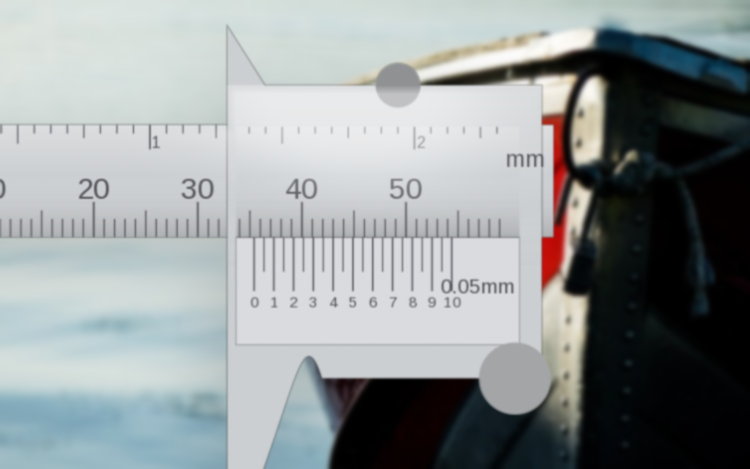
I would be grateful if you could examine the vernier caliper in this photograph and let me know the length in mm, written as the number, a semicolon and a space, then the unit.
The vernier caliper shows 35.4; mm
